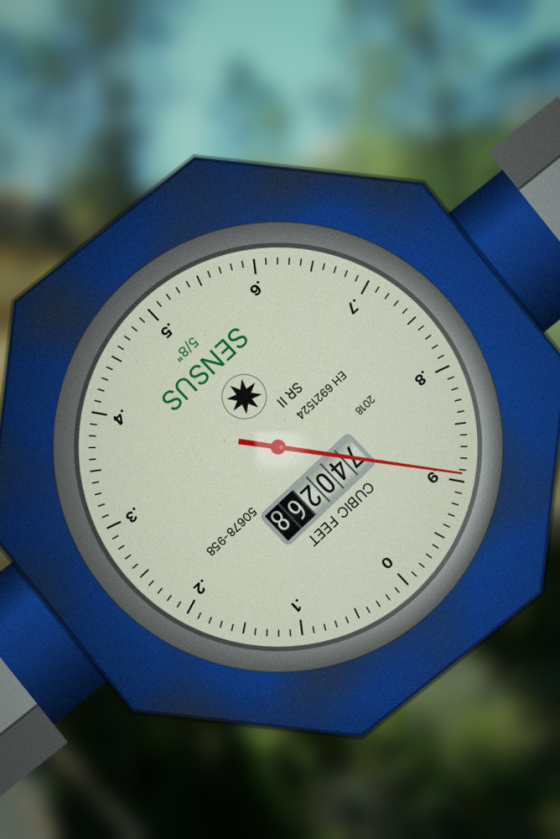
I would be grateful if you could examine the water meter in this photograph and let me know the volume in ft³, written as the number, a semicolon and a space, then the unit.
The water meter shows 740267.89; ft³
